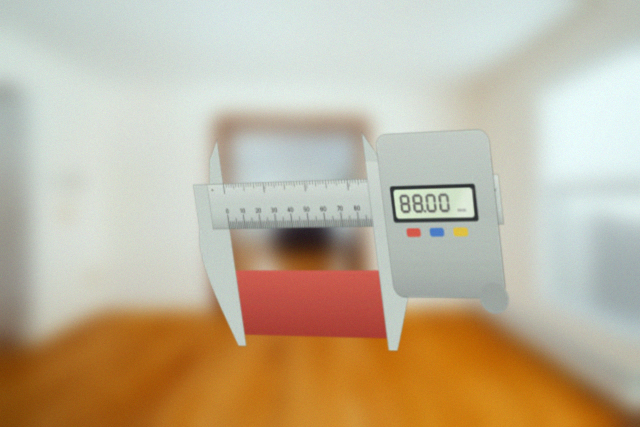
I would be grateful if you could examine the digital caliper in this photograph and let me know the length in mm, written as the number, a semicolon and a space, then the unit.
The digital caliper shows 88.00; mm
